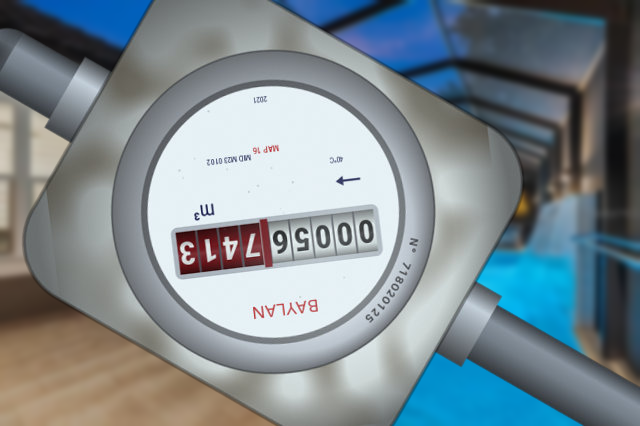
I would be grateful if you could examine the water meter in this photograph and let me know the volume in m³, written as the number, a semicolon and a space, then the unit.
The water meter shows 56.7413; m³
